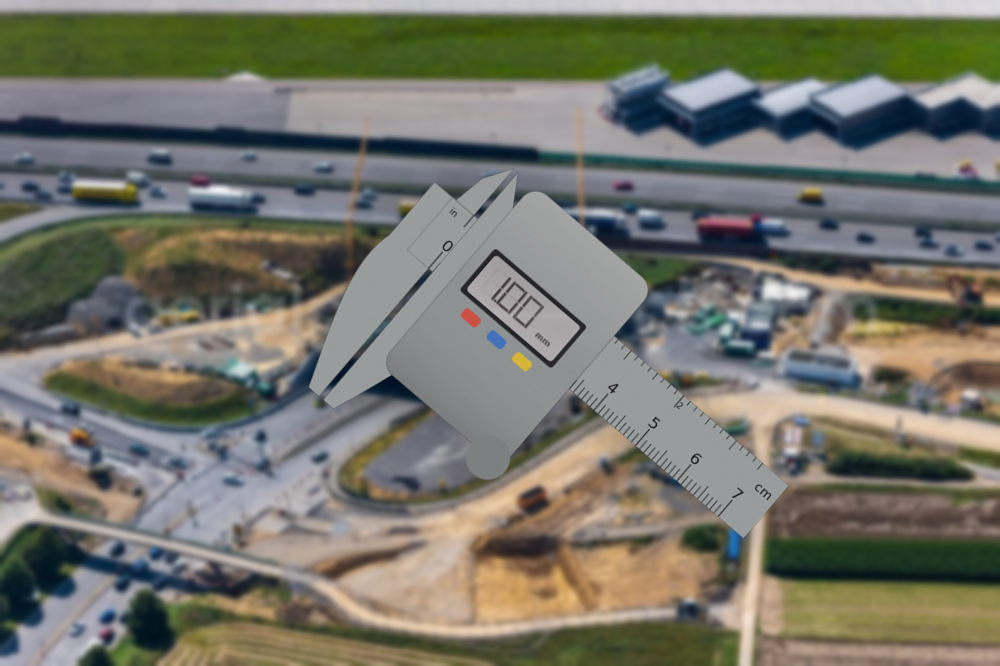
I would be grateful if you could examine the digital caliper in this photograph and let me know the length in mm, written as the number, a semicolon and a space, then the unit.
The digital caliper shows 1.00; mm
